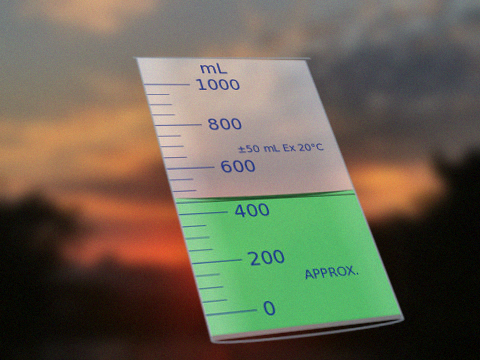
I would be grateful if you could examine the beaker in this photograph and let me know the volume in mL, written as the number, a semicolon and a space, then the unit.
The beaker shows 450; mL
